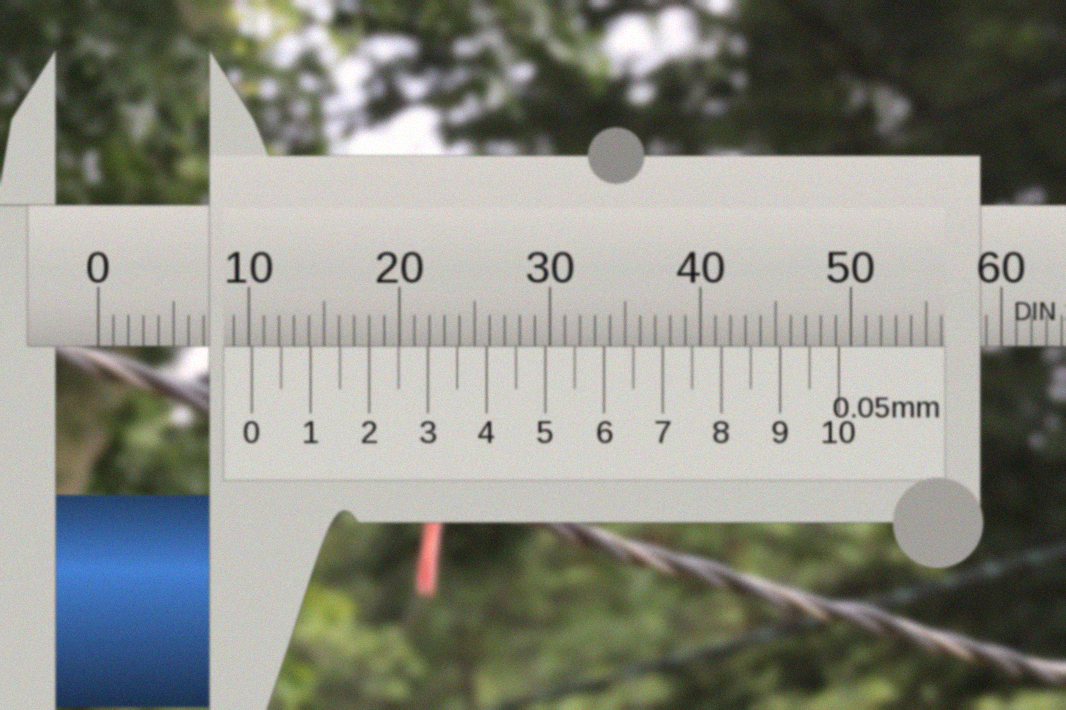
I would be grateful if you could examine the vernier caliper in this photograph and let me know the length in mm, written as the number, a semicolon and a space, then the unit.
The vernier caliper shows 10.2; mm
